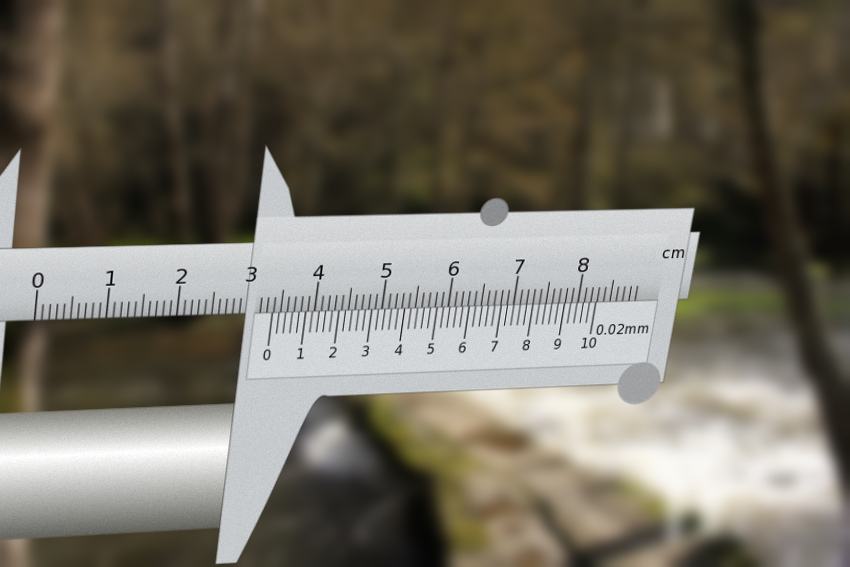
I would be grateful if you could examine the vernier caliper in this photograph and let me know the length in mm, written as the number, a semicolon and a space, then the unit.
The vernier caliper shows 33.8; mm
